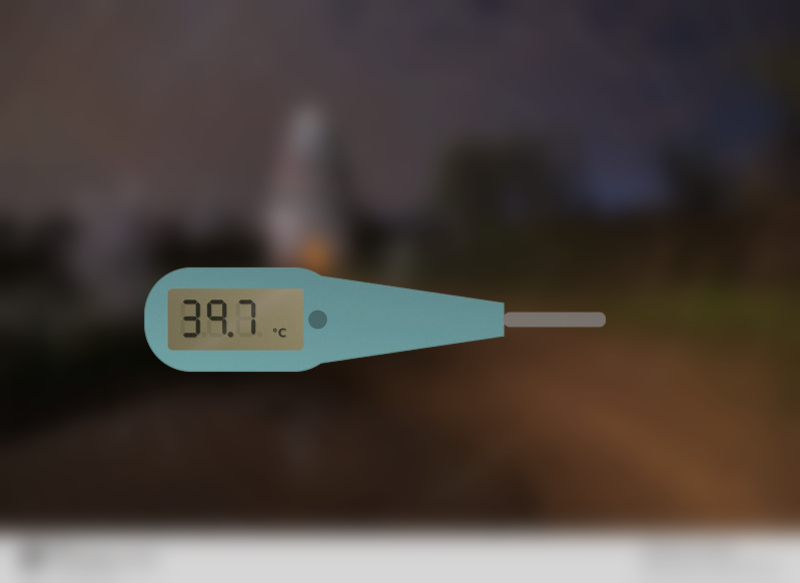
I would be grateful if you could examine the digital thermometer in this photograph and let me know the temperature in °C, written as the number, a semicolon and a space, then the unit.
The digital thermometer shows 39.7; °C
